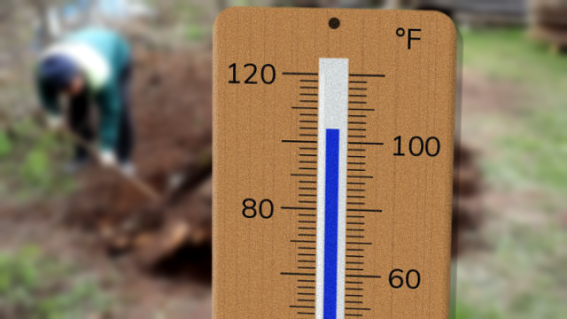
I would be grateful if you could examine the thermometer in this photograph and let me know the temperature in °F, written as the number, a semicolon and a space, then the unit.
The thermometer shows 104; °F
